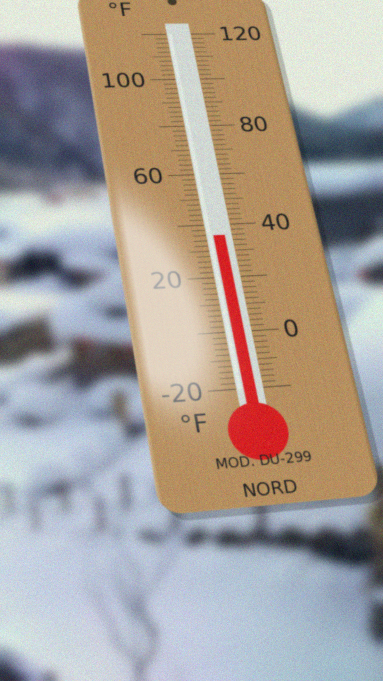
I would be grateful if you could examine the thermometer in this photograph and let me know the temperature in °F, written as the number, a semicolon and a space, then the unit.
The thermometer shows 36; °F
